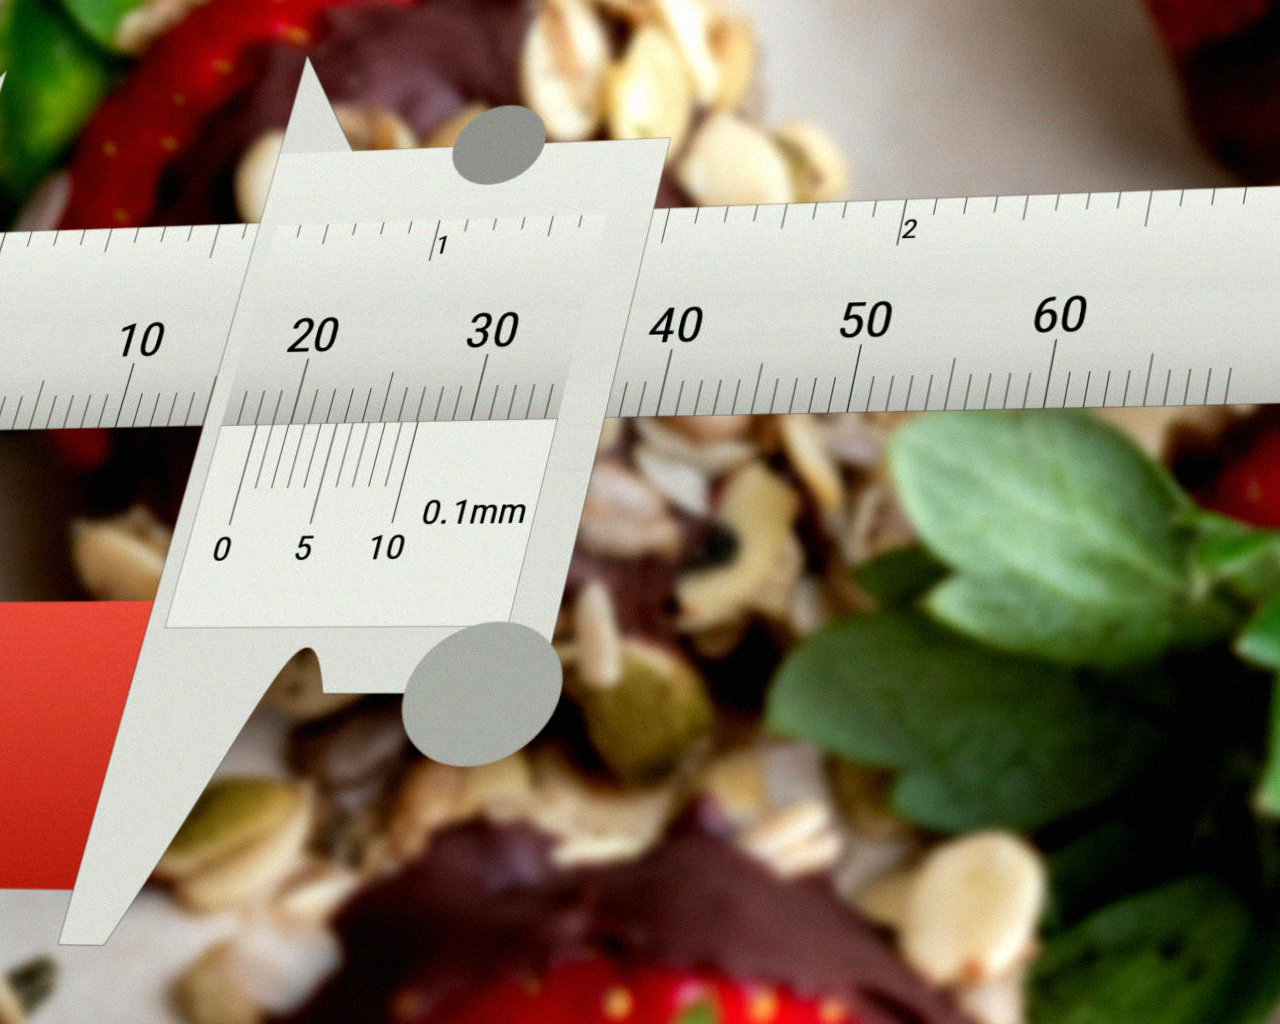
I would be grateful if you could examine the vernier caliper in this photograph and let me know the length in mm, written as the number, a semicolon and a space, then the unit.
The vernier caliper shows 18.1; mm
